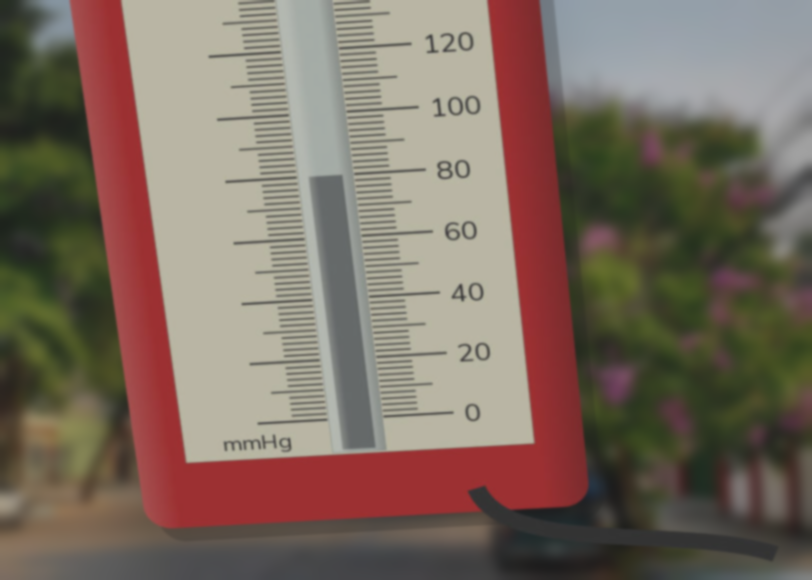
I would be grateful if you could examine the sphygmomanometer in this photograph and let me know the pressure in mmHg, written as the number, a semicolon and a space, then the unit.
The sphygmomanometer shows 80; mmHg
